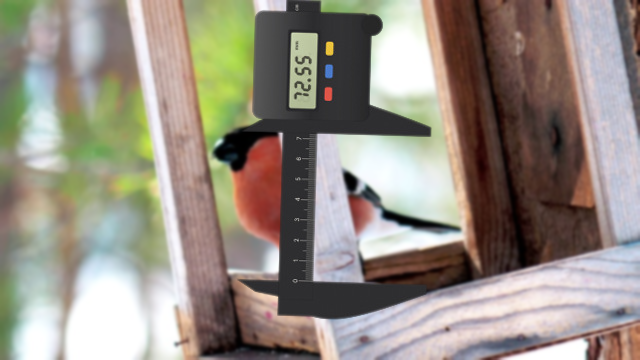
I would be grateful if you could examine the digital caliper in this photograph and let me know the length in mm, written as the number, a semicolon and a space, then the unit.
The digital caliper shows 72.55; mm
